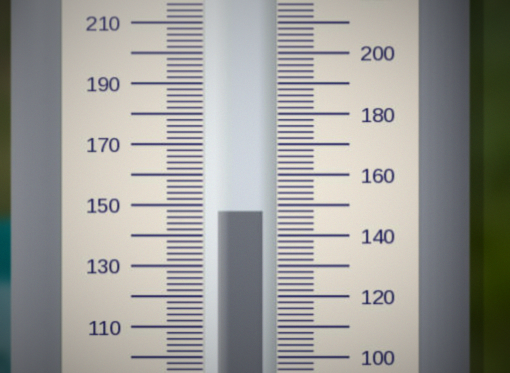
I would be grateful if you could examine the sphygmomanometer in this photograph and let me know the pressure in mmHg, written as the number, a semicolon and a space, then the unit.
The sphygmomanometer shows 148; mmHg
